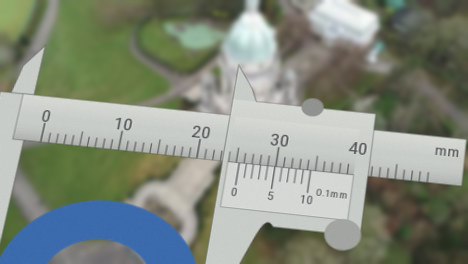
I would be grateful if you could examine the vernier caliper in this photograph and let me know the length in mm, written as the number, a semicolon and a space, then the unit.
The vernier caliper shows 25.4; mm
